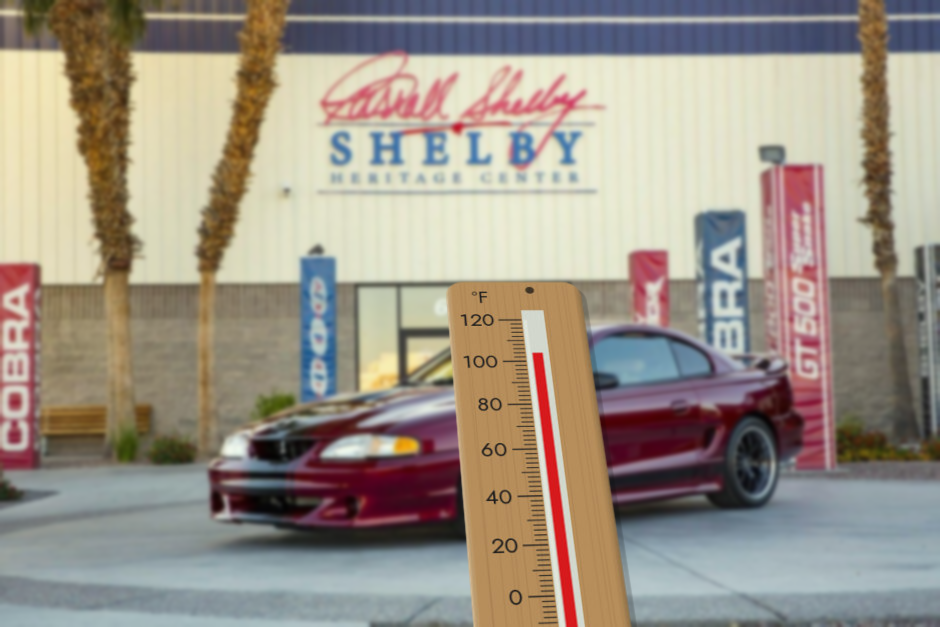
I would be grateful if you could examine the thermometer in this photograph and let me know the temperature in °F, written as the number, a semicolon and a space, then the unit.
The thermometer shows 104; °F
